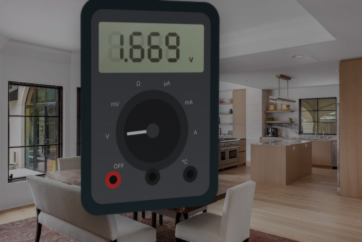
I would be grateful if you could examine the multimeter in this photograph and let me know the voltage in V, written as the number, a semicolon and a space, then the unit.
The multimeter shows 1.669; V
